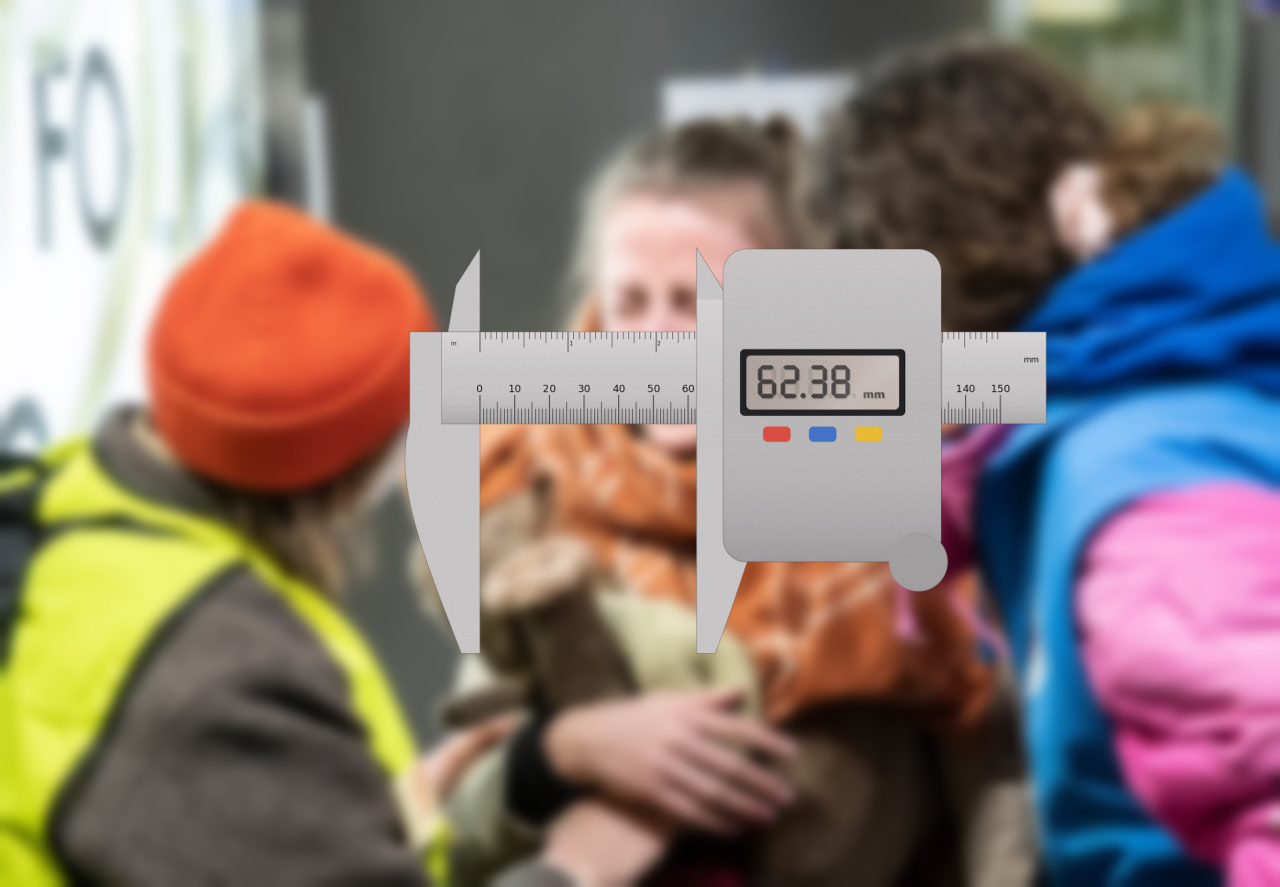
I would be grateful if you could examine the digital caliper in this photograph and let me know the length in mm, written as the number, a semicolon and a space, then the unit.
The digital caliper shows 62.38; mm
